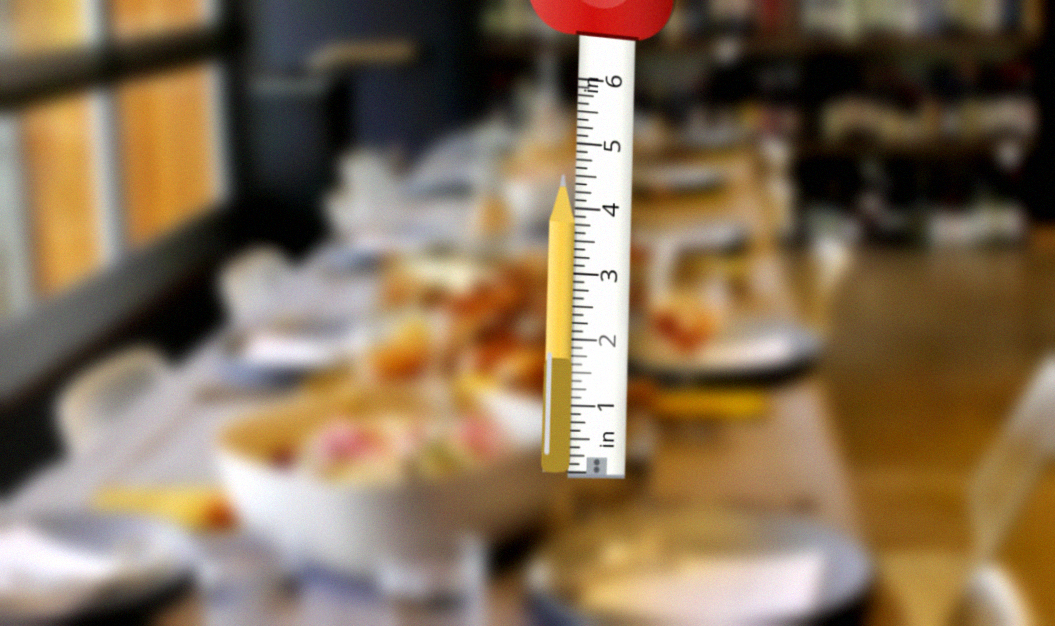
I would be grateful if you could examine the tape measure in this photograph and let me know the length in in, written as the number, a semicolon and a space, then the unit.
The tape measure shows 4.5; in
